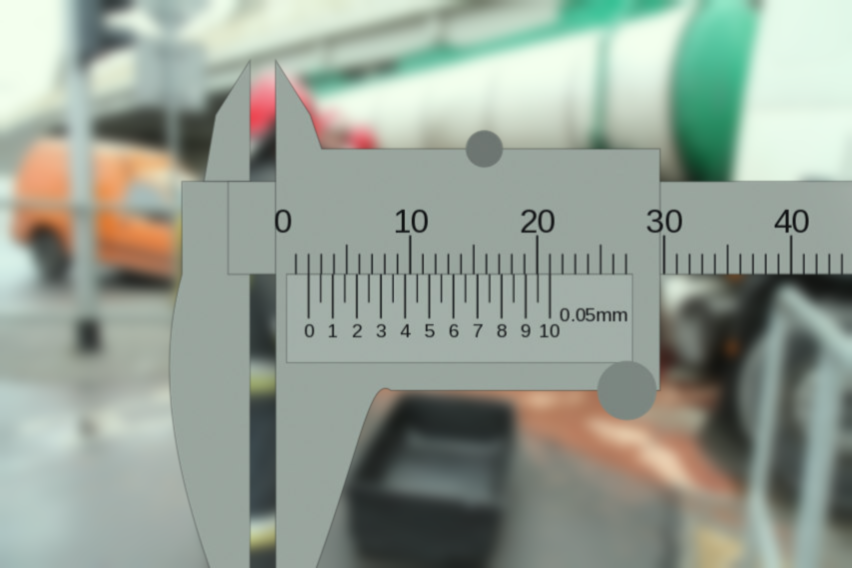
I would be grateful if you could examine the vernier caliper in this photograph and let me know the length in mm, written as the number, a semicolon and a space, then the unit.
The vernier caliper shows 2.0; mm
